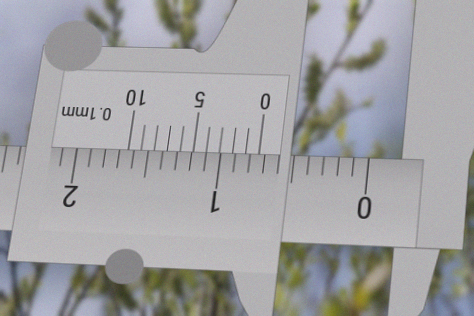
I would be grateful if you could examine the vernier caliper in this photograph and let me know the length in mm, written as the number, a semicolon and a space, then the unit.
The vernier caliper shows 7.4; mm
